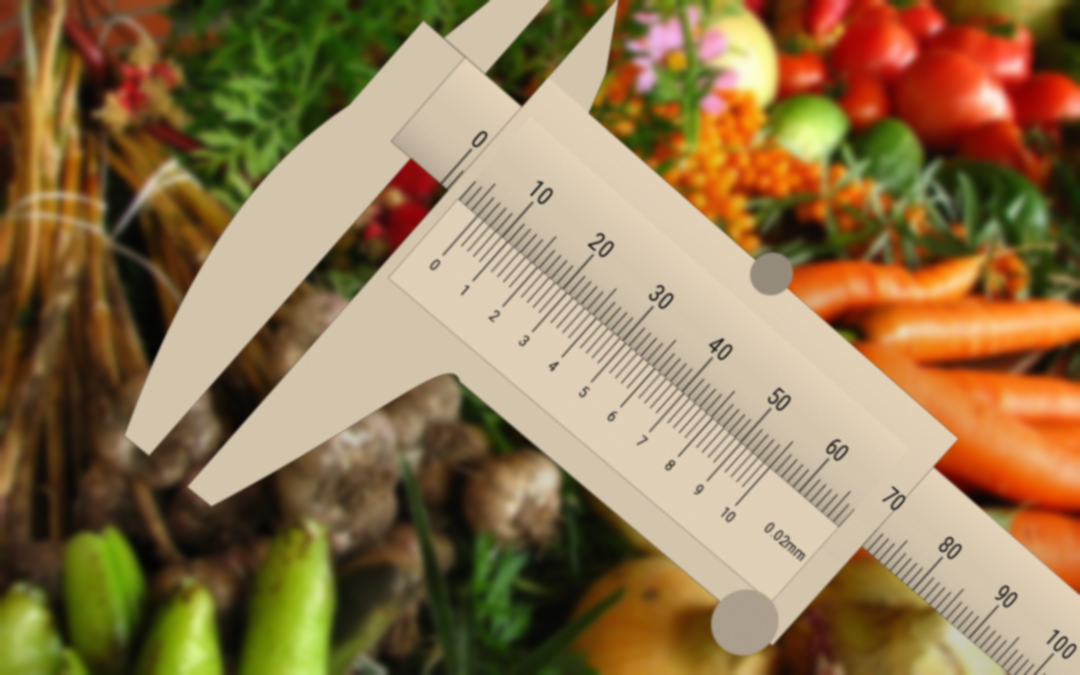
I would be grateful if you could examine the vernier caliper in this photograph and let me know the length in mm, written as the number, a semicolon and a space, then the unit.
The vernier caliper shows 6.0; mm
